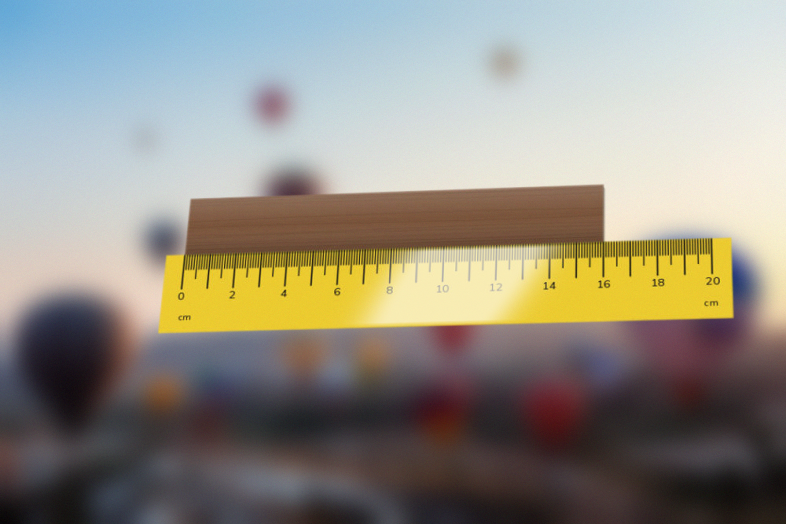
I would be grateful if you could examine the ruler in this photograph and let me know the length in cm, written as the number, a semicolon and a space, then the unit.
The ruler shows 16; cm
